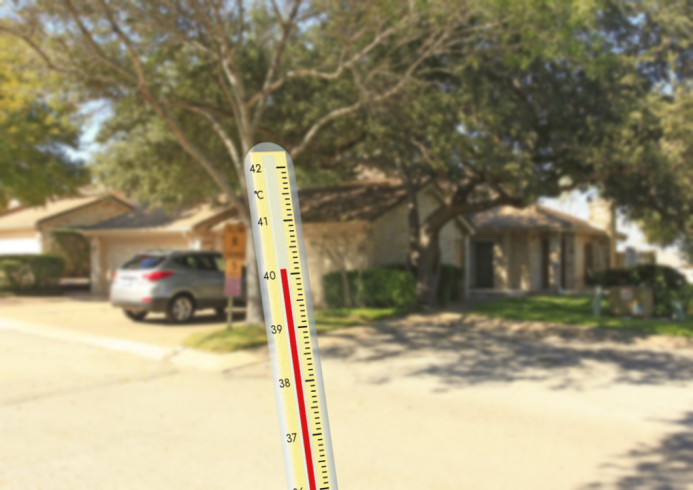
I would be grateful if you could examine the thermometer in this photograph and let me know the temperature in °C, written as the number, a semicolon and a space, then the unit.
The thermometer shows 40.1; °C
